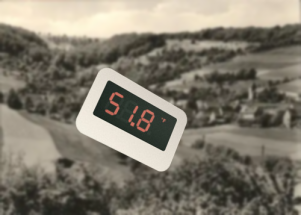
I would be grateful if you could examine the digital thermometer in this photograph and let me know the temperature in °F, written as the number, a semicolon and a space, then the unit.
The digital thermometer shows 51.8; °F
